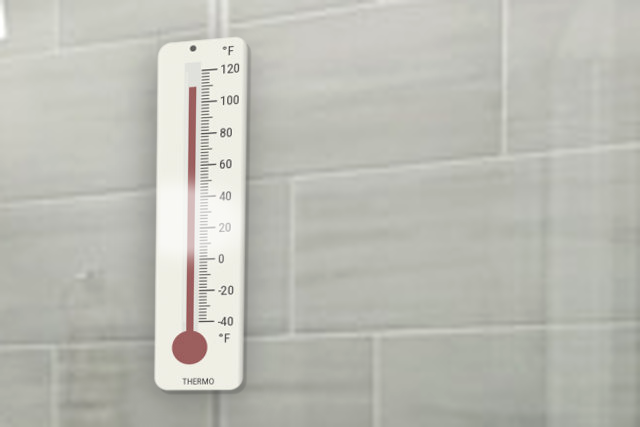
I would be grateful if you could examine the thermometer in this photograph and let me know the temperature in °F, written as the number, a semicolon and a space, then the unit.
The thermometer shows 110; °F
